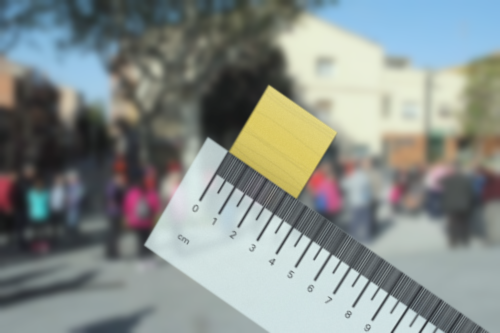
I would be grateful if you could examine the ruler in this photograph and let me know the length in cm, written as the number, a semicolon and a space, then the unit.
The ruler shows 3.5; cm
